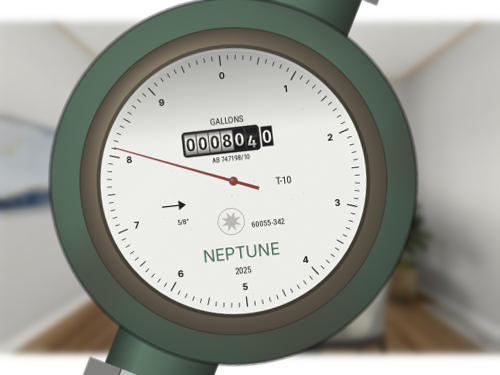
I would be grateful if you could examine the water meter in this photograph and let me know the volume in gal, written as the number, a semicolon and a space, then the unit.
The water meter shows 8038.1; gal
